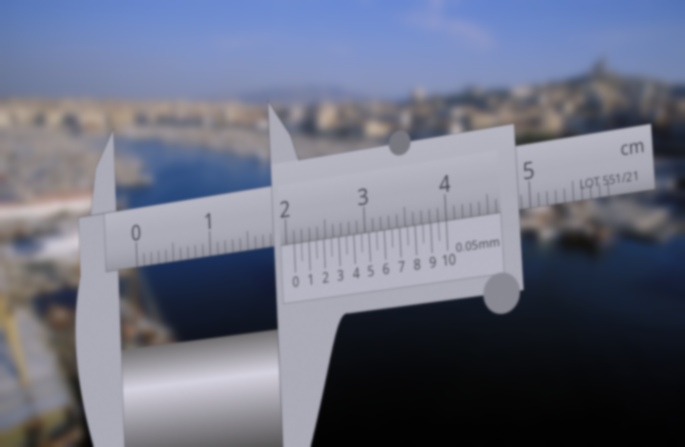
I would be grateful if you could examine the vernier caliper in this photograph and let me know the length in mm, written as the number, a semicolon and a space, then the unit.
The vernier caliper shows 21.0; mm
